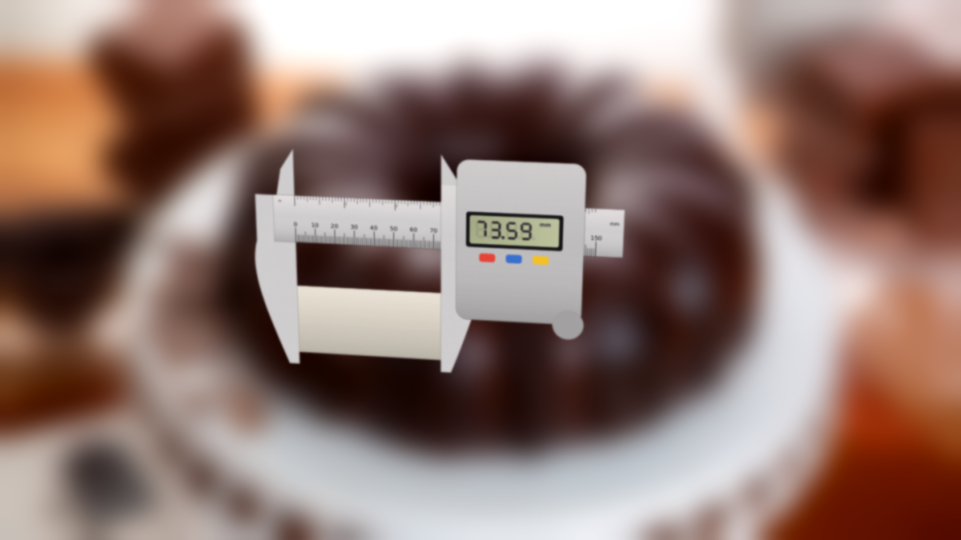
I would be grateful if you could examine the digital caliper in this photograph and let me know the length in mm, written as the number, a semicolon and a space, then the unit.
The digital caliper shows 73.59; mm
